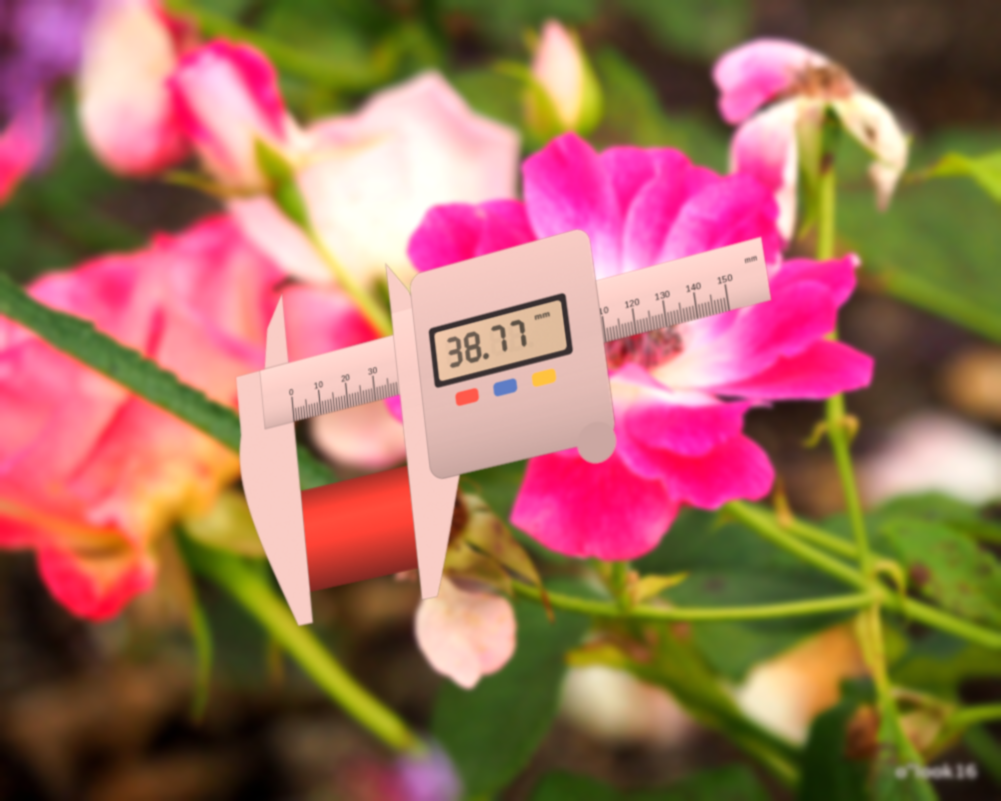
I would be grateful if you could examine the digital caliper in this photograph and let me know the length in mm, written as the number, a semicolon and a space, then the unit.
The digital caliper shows 38.77; mm
